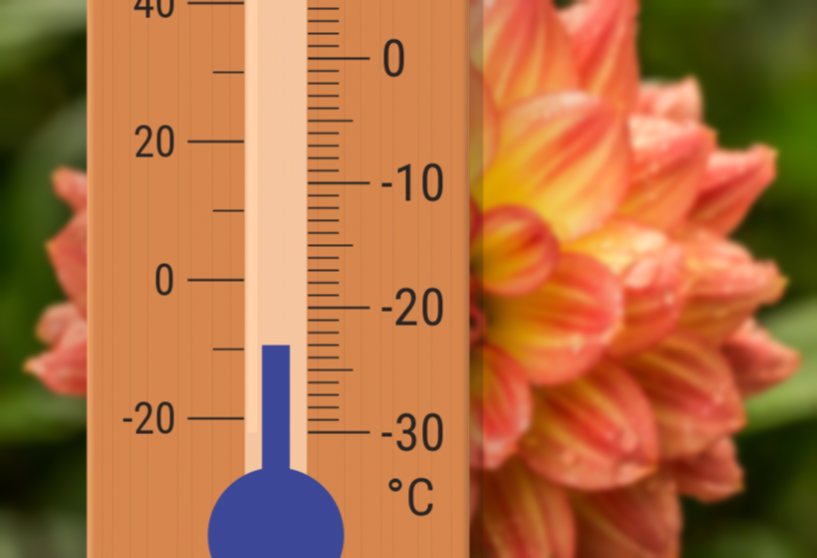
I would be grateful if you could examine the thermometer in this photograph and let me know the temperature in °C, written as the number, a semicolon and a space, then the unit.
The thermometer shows -23; °C
